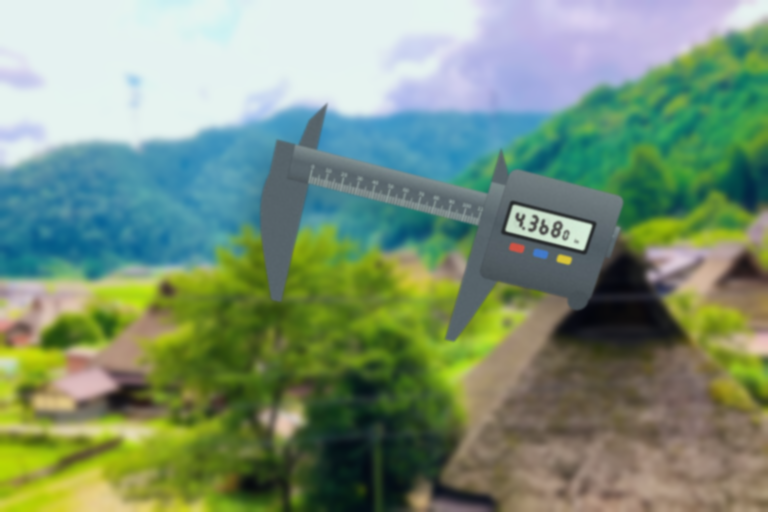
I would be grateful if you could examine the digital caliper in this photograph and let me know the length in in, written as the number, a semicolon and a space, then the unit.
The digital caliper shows 4.3680; in
